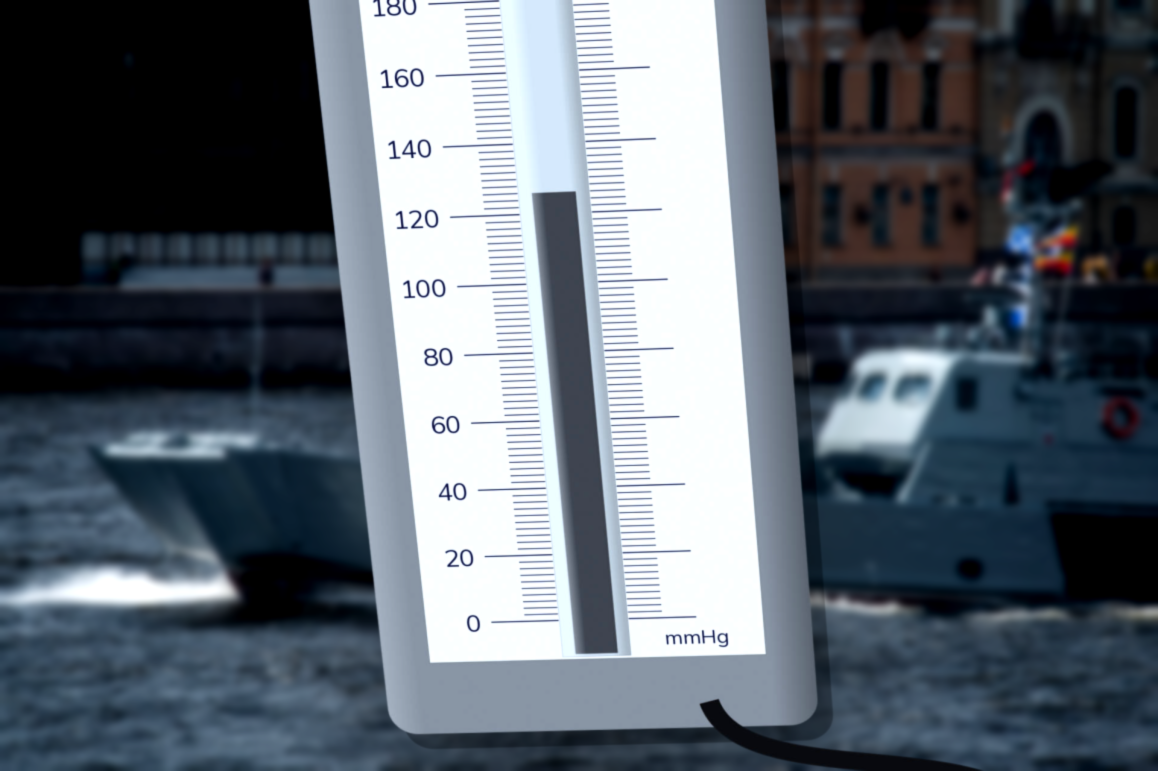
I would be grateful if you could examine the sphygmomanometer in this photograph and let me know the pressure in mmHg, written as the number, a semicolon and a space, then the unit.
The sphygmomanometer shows 126; mmHg
